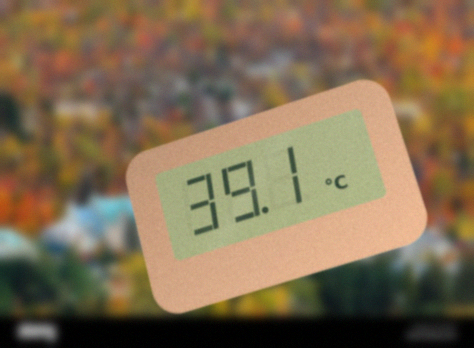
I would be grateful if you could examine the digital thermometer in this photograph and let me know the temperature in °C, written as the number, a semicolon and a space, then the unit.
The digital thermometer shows 39.1; °C
